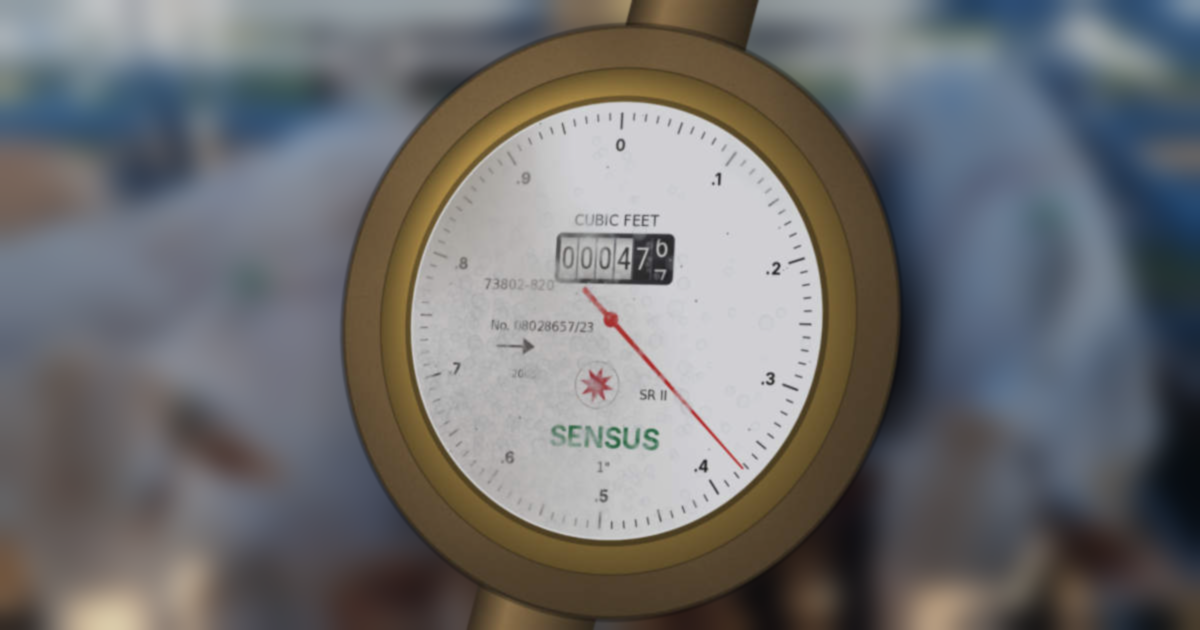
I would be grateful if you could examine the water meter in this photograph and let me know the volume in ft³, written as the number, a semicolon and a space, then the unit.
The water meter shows 476.37; ft³
